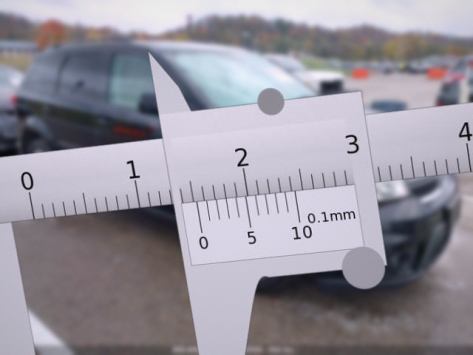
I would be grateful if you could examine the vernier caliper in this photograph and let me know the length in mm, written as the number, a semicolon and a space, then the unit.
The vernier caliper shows 15.3; mm
